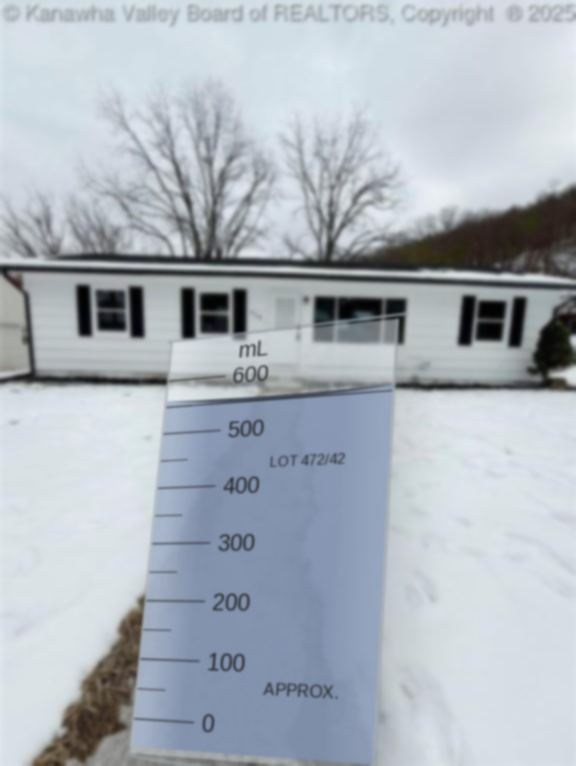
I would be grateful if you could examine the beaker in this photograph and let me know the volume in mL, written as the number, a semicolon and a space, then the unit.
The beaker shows 550; mL
